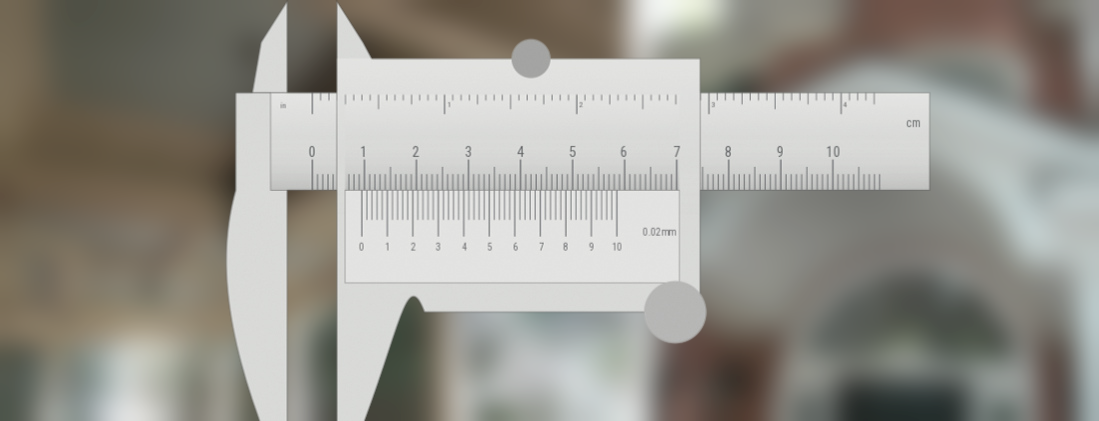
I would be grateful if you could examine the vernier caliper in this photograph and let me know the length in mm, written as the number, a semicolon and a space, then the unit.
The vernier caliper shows 9.5; mm
